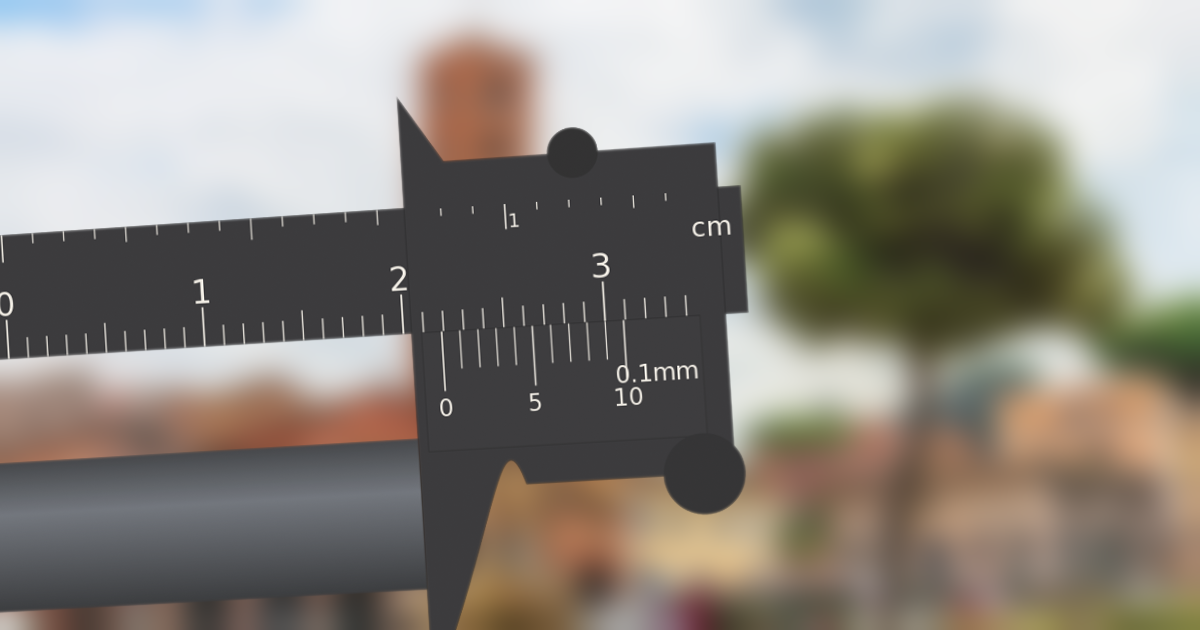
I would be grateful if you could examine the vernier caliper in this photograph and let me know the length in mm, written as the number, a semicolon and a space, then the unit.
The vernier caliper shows 21.9; mm
